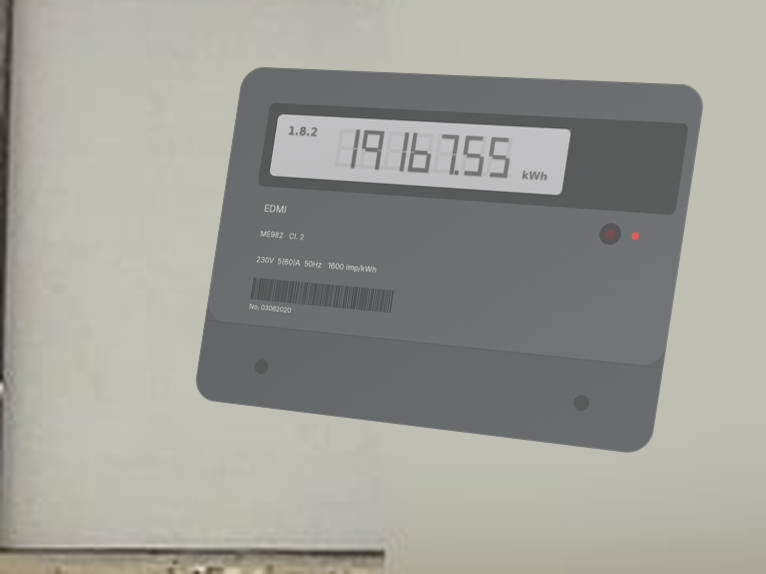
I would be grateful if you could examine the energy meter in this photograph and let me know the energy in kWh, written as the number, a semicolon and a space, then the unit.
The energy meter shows 19167.55; kWh
